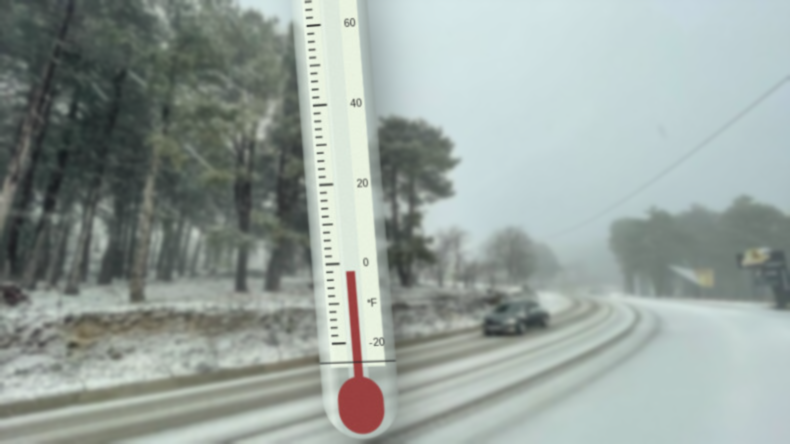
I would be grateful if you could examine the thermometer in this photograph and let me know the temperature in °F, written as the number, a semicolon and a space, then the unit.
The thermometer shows -2; °F
